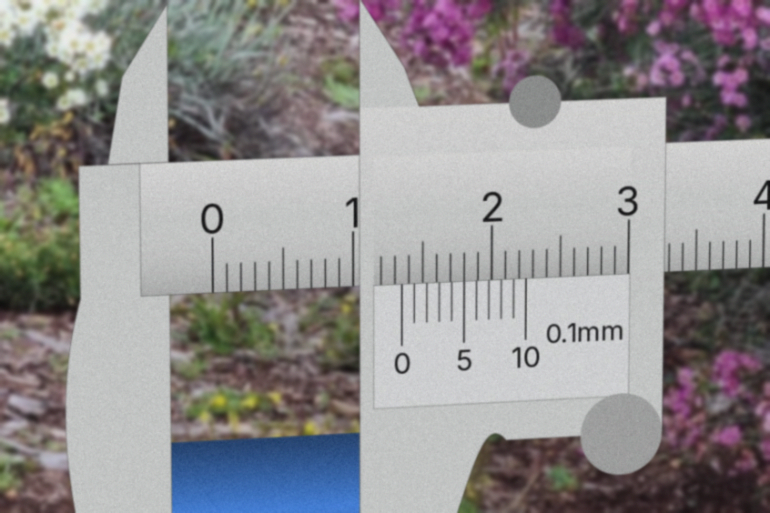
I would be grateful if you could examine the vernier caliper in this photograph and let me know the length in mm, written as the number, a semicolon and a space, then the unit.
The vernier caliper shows 13.5; mm
